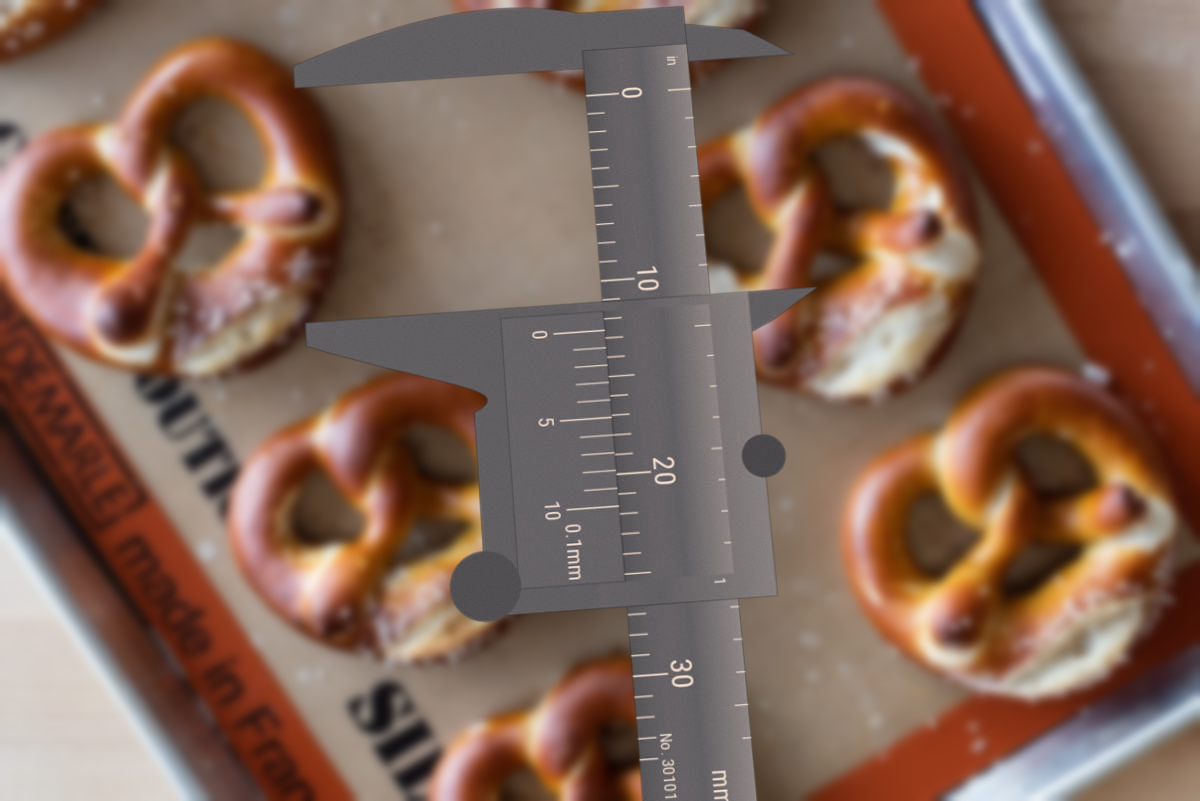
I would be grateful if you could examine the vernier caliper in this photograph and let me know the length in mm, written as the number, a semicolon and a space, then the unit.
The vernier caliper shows 12.6; mm
